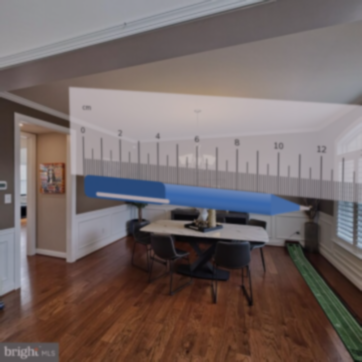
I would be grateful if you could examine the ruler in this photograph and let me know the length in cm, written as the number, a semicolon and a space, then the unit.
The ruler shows 11.5; cm
